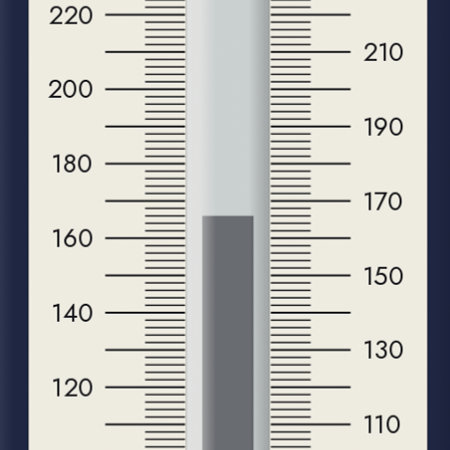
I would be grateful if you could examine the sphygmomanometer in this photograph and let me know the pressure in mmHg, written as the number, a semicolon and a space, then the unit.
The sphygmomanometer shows 166; mmHg
